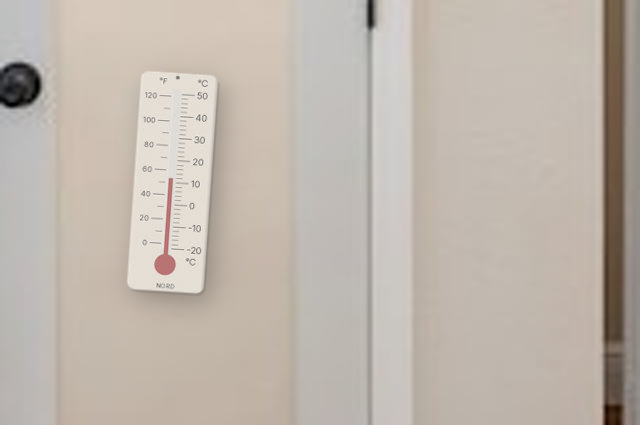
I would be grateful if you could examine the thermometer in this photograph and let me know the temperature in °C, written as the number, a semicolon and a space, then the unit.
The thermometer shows 12; °C
